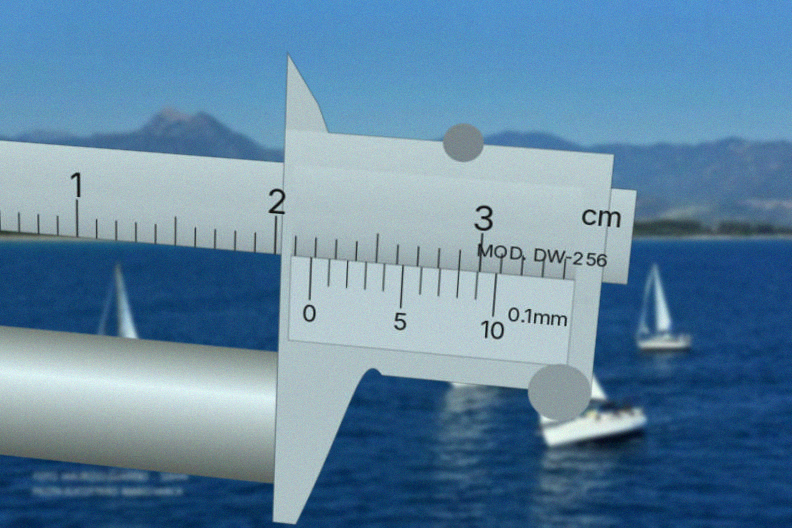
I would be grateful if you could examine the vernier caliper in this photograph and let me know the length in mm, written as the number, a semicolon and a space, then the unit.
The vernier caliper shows 21.8; mm
